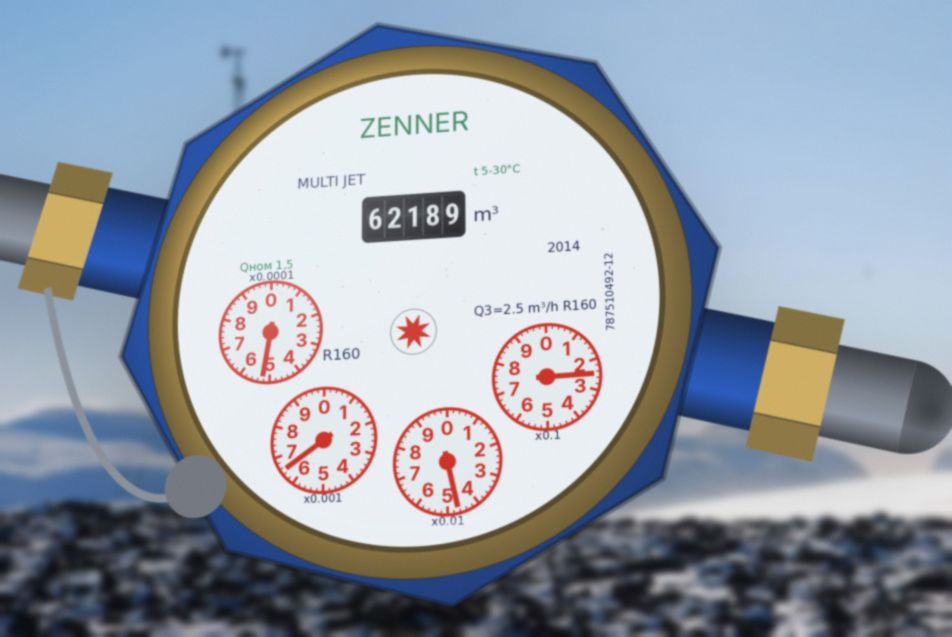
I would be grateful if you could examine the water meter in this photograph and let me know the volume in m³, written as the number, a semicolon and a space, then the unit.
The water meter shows 62189.2465; m³
